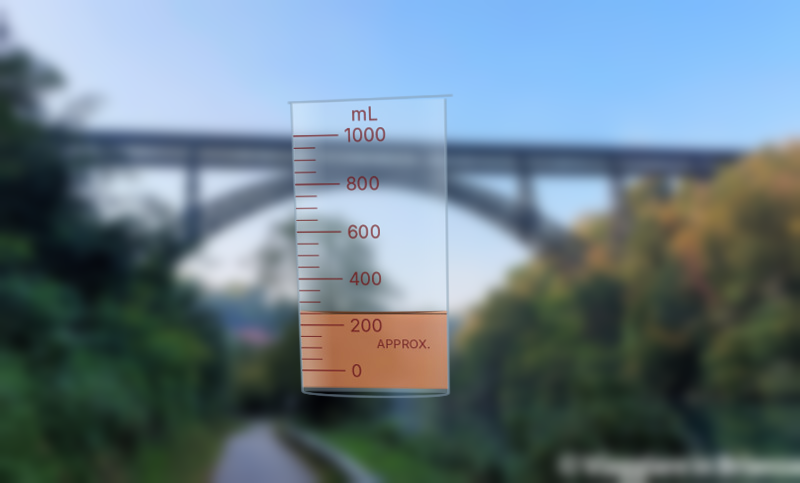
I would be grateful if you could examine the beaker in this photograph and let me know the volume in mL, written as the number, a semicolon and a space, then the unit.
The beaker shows 250; mL
